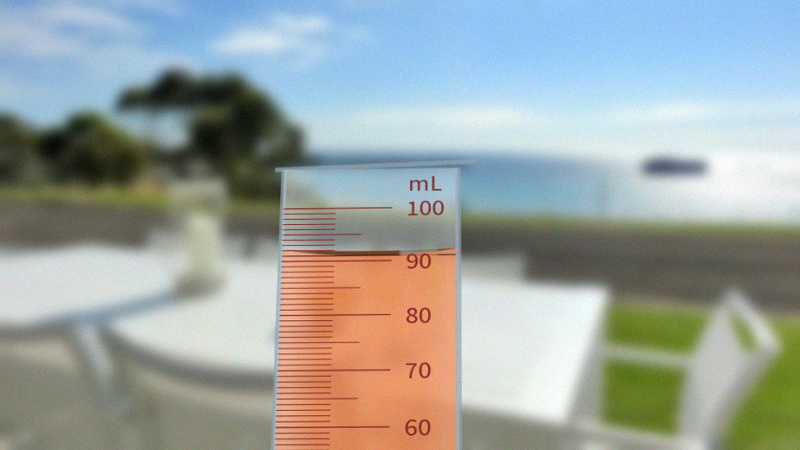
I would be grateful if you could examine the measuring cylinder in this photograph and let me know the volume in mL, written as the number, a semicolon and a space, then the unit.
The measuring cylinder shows 91; mL
